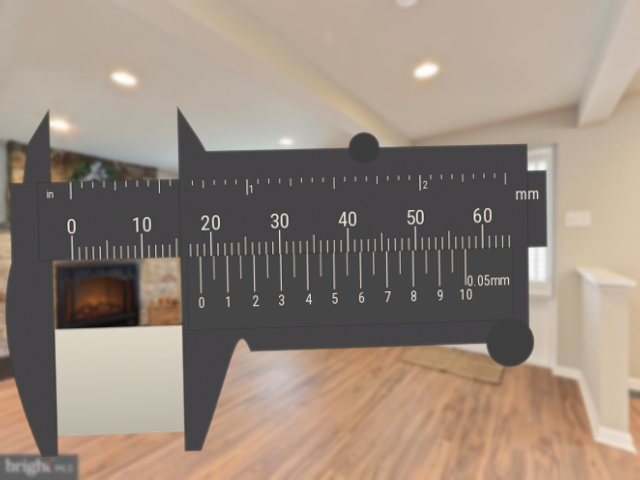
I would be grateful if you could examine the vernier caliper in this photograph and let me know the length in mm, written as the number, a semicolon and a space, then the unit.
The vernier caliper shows 18.4; mm
